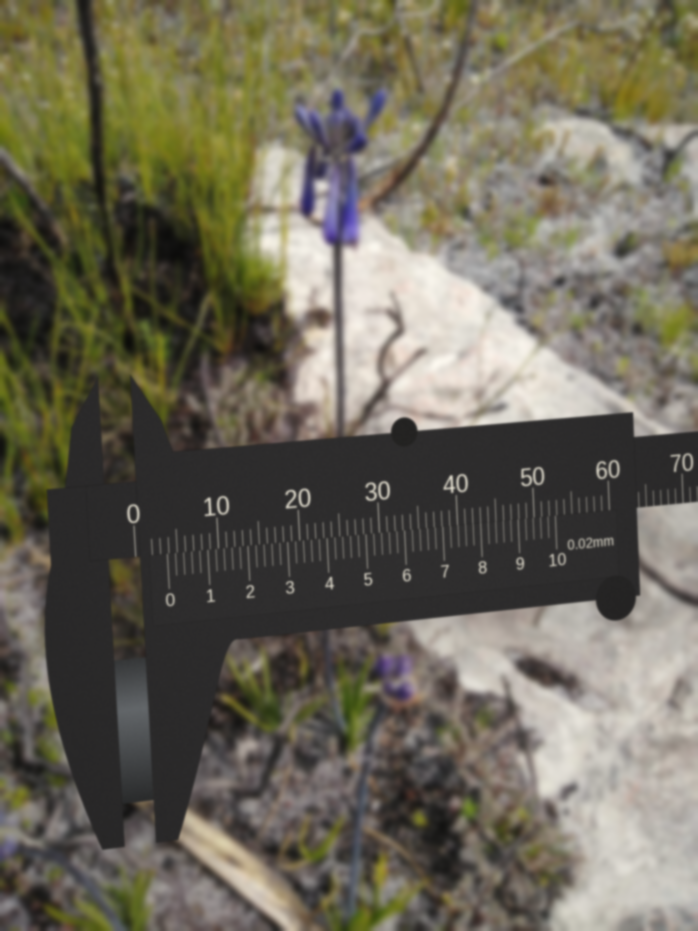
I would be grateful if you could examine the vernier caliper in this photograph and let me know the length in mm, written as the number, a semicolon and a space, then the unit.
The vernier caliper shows 3.8; mm
